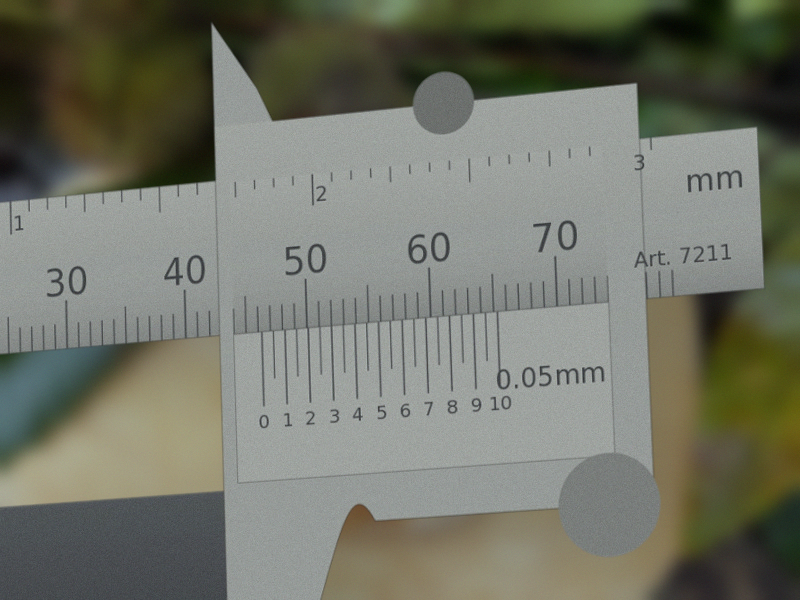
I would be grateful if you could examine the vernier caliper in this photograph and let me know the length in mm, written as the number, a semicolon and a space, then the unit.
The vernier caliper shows 46.3; mm
